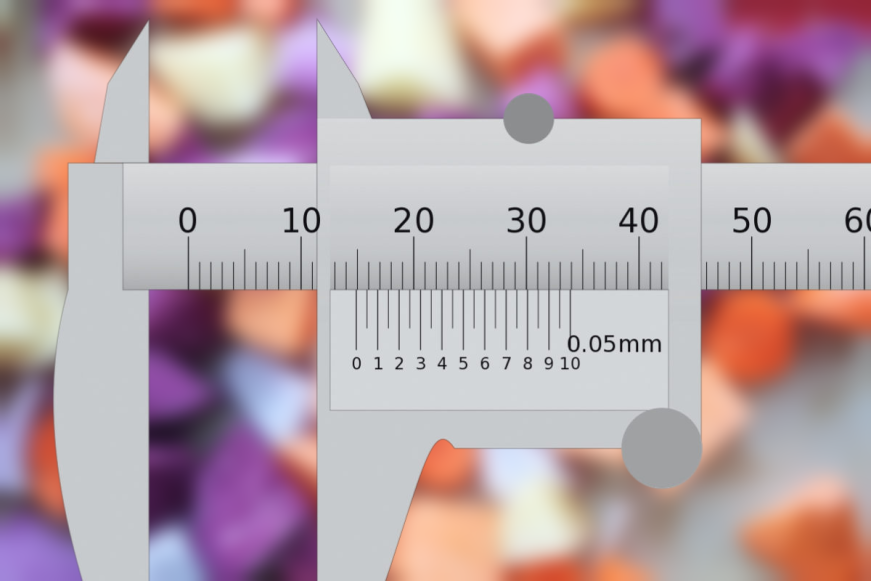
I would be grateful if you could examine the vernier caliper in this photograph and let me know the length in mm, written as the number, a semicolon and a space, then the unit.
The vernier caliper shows 14.9; mm
